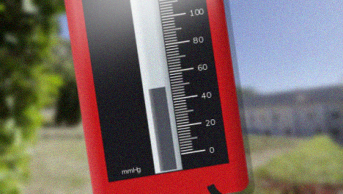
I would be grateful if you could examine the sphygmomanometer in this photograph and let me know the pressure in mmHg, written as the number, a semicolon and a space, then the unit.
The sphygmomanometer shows 50; mmHg
